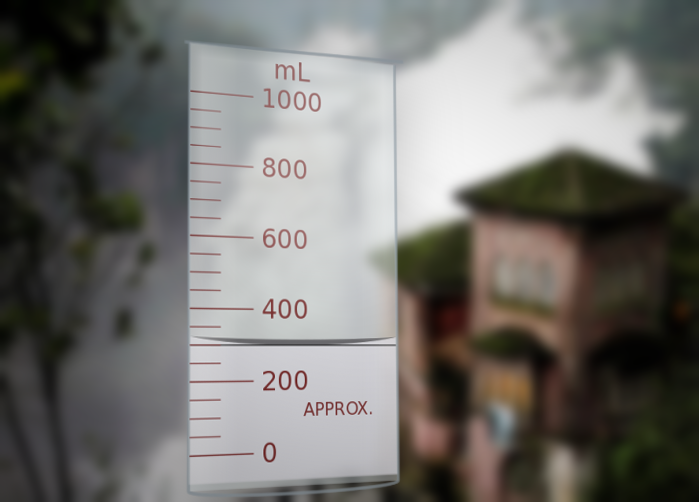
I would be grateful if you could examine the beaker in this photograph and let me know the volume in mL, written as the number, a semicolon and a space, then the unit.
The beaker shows 300; mL
